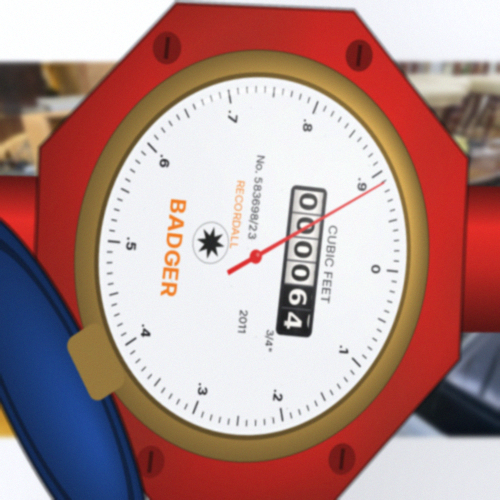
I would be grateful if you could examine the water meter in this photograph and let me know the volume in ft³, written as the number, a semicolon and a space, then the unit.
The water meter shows 63.91; ft³
